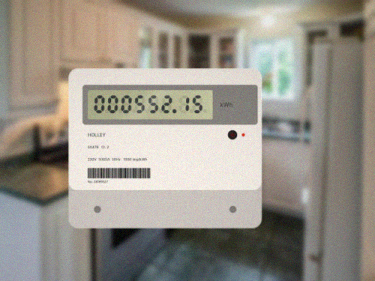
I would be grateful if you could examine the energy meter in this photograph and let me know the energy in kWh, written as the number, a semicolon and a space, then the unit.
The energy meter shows 552.15; kWh
